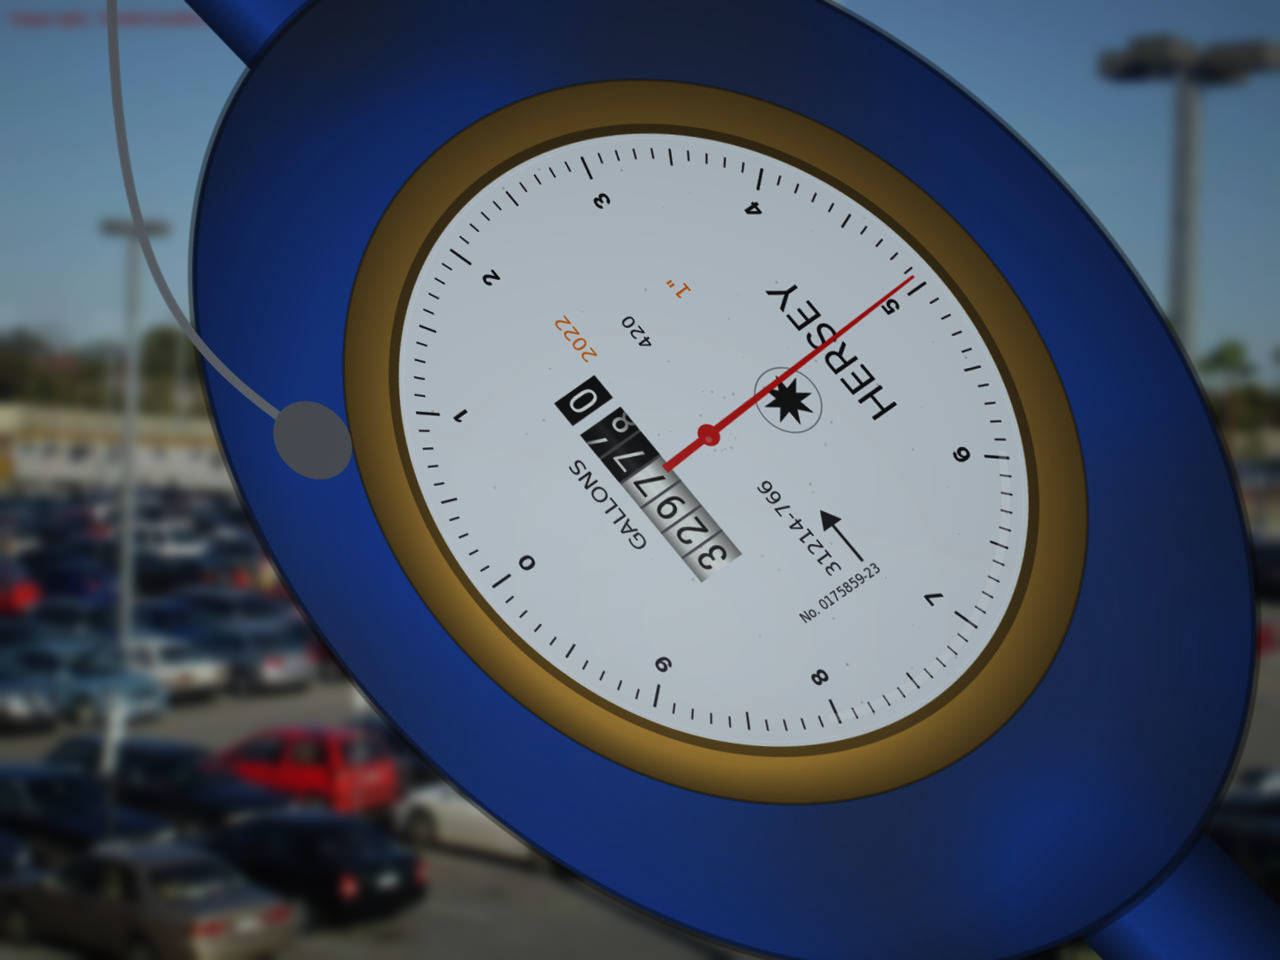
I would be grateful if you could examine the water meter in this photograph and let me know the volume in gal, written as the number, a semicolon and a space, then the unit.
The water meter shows 3297774.9; gal
